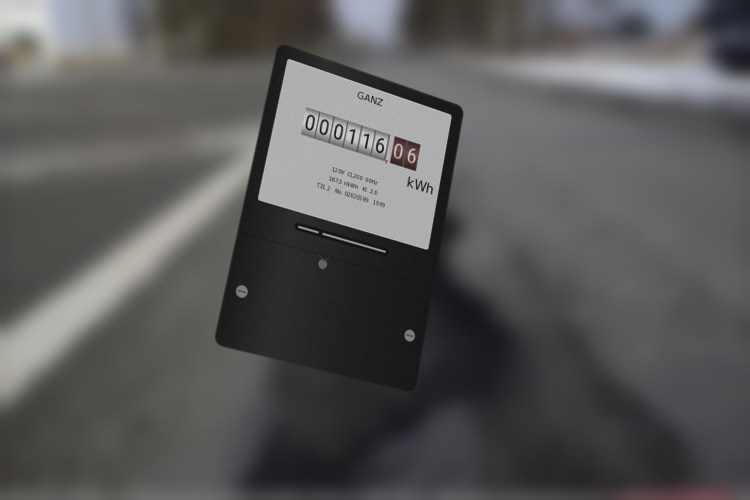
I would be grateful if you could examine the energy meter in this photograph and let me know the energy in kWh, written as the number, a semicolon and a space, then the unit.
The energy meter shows 116.06; kWh
